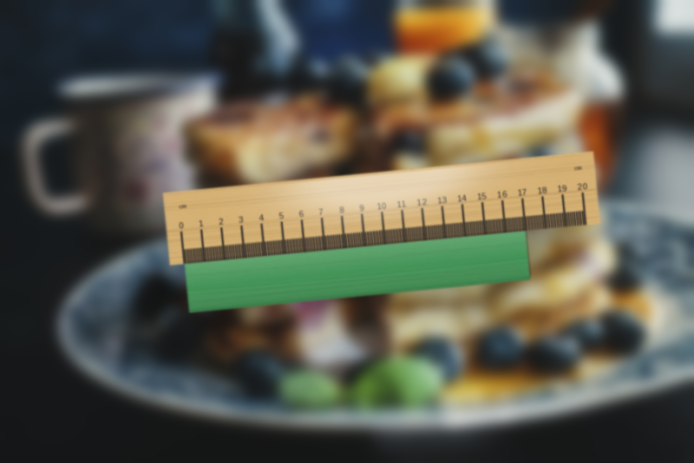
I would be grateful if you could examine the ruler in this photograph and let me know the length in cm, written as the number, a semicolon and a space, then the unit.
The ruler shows 17; cm
